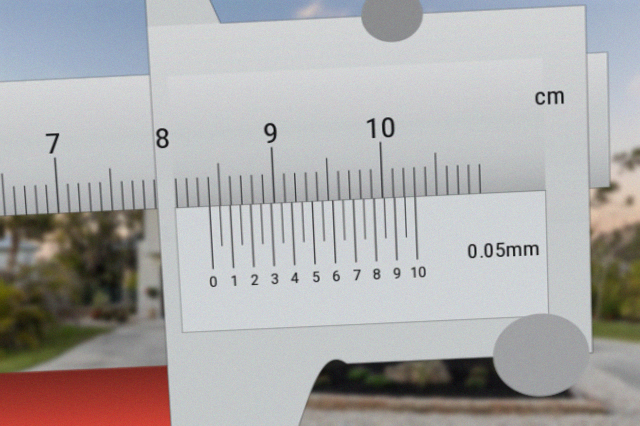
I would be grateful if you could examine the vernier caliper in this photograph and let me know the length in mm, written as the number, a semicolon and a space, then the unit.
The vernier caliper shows 84.0; mm
